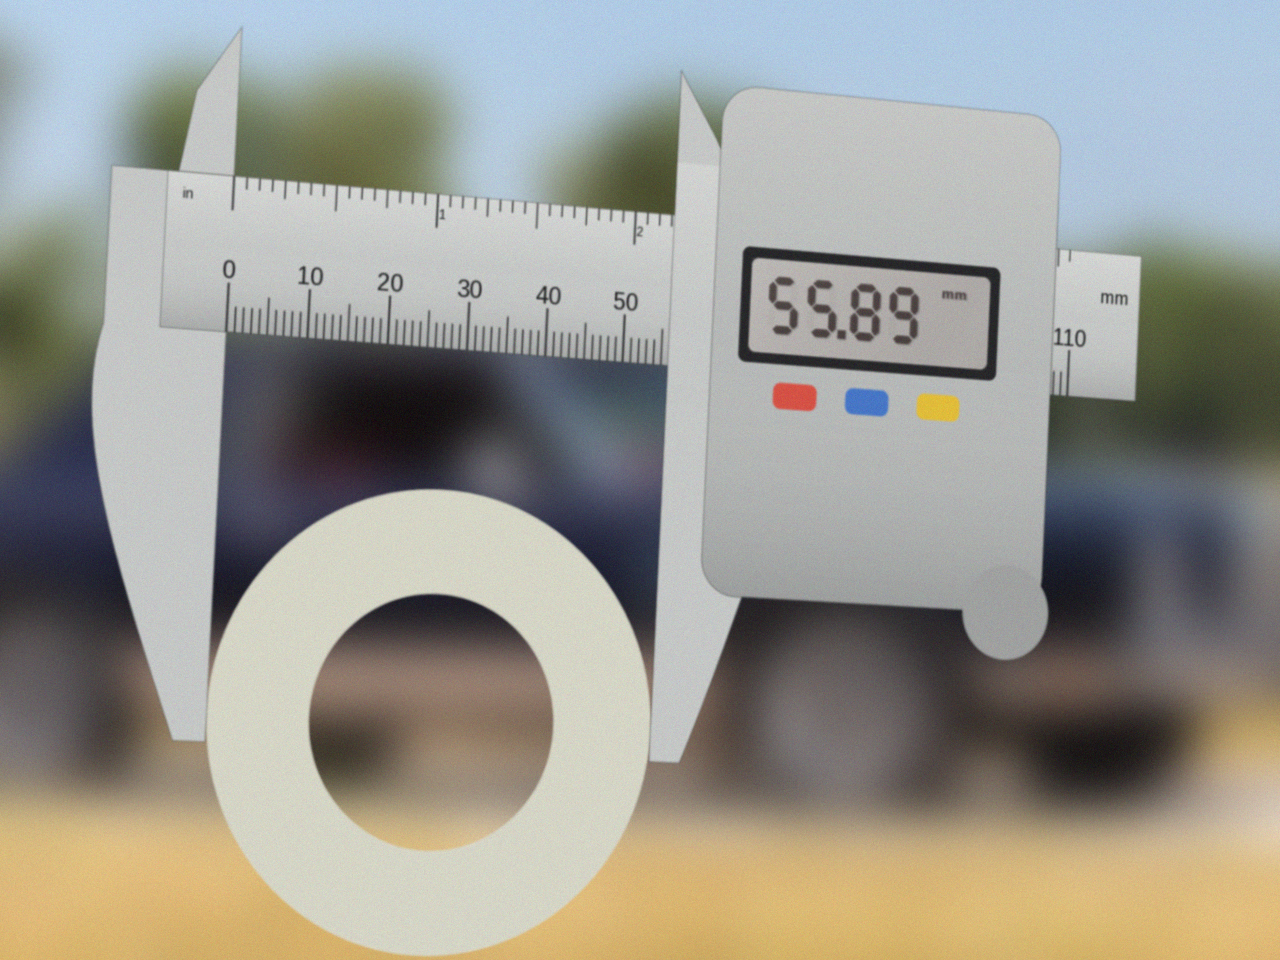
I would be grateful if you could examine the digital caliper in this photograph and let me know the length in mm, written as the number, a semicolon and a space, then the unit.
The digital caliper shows 55.89; mm
